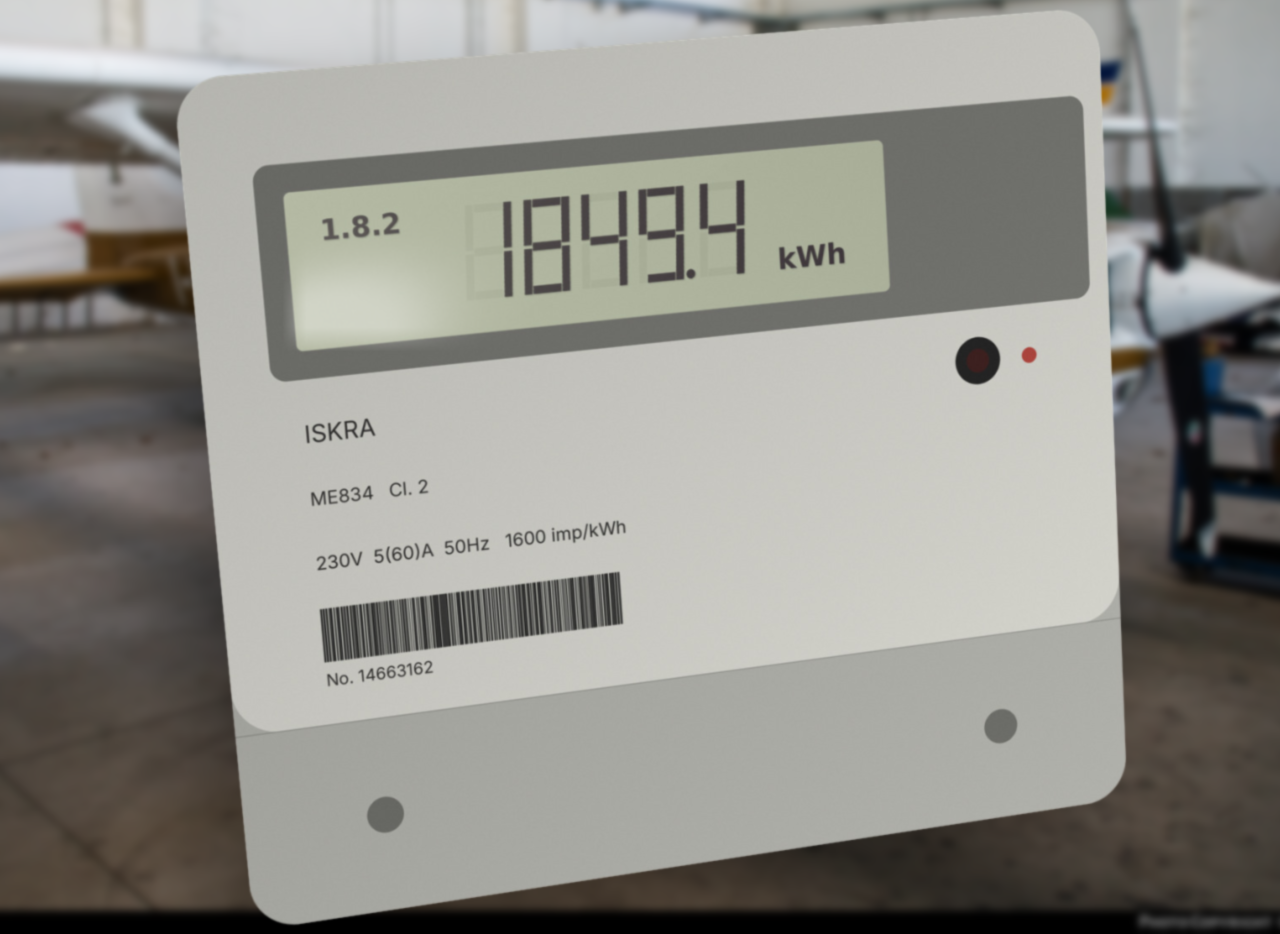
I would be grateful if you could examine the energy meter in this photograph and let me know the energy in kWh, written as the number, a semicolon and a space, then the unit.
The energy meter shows 1849.4; kWh
